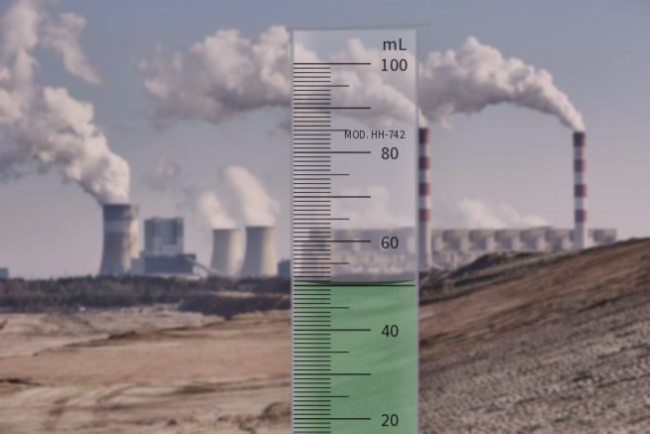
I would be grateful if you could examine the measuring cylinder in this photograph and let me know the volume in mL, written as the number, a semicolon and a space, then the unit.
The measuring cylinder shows 50; mL
